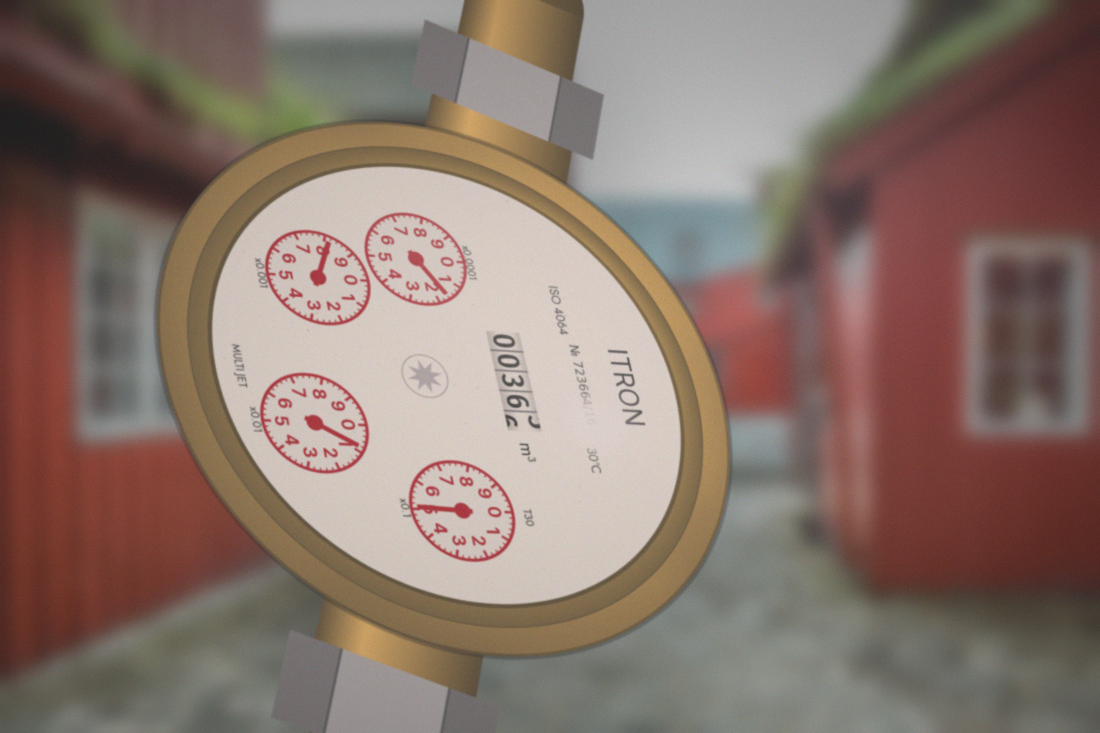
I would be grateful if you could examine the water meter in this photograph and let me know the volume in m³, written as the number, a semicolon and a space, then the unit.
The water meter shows 365.5081; m³
